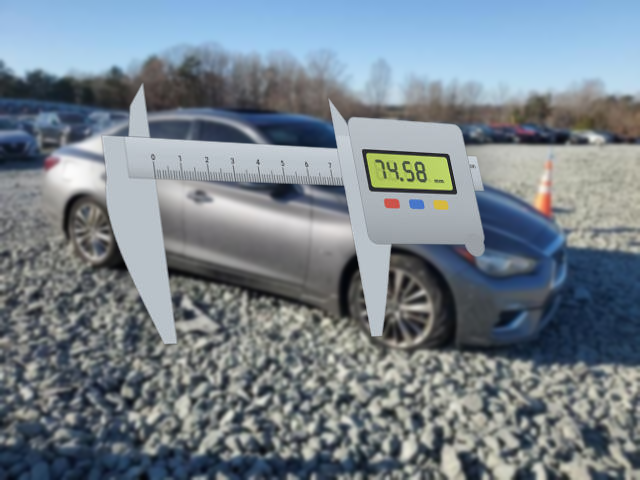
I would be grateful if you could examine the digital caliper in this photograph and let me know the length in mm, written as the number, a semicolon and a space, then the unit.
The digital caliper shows 74.58; mm
